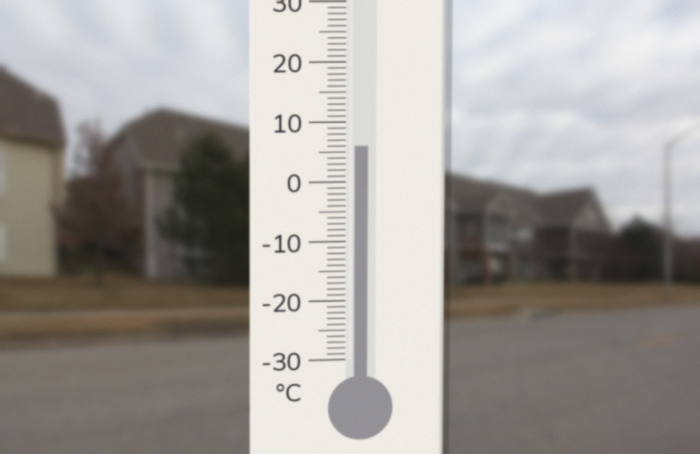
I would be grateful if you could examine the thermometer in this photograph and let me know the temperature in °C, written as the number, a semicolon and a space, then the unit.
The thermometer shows 6; °C
